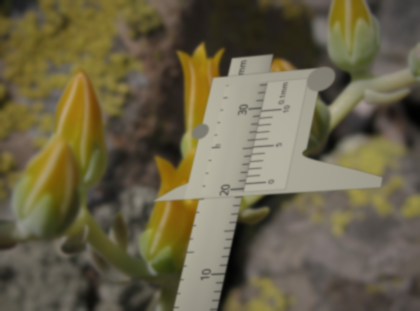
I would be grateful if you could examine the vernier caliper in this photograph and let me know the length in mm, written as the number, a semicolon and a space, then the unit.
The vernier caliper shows 20.6; mm
